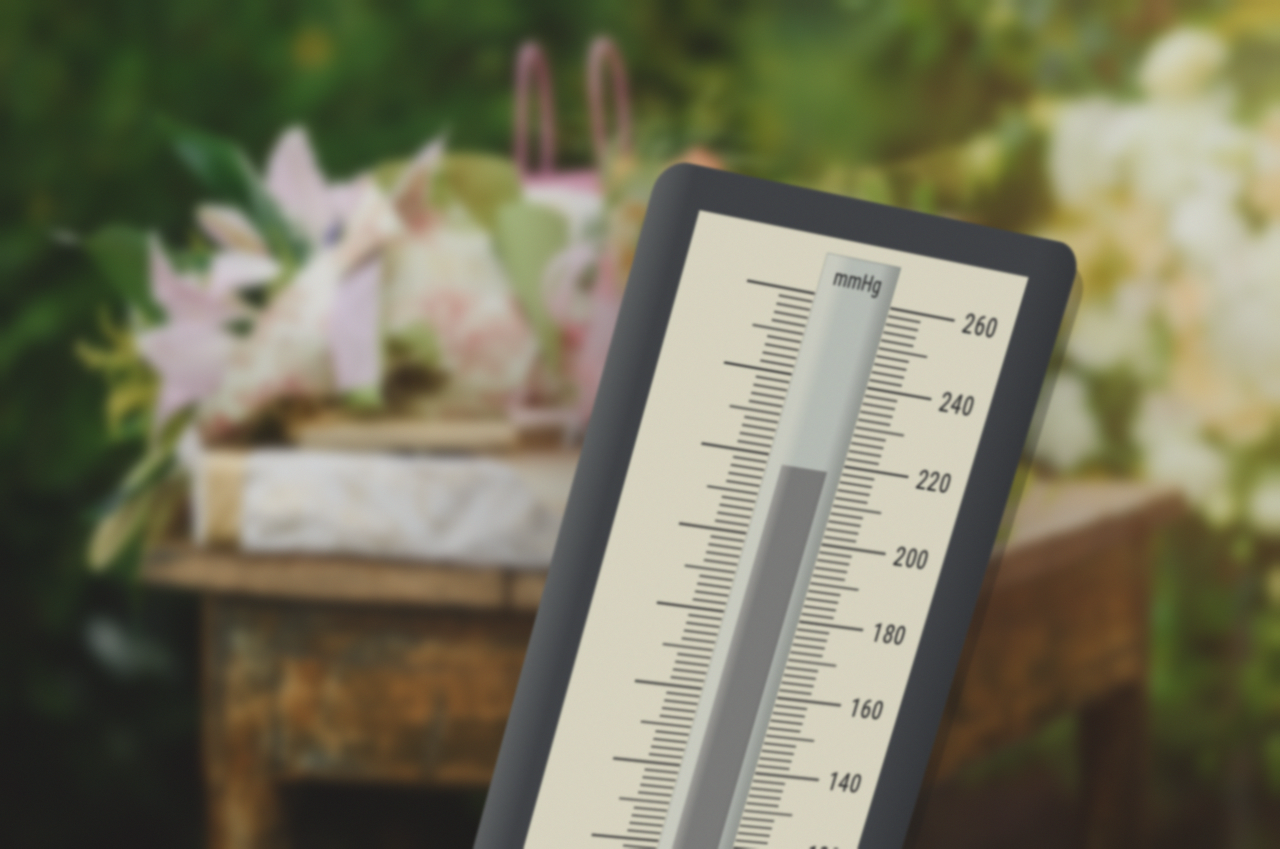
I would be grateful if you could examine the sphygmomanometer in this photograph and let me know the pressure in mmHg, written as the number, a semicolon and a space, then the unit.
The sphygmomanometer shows 218; mmHg
